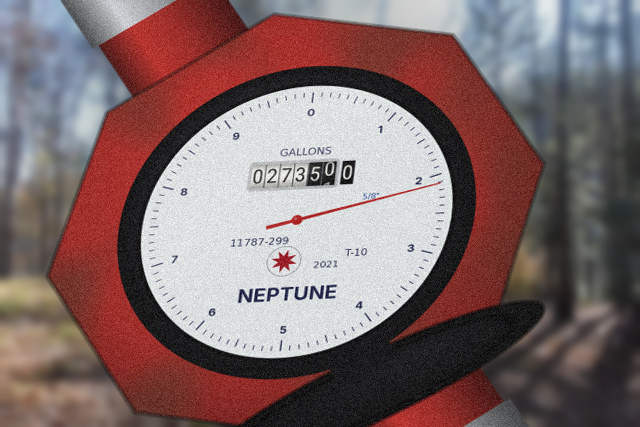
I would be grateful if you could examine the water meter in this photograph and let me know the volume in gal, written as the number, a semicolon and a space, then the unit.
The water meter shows 273502.1; gal
